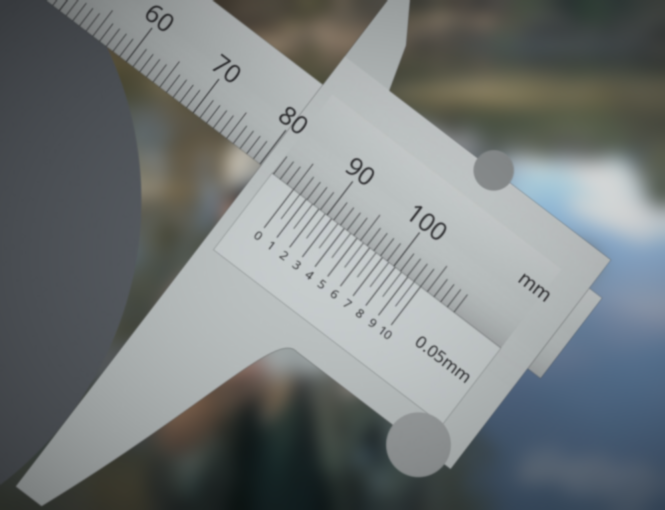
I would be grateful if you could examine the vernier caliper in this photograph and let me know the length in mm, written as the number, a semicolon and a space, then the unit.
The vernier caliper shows 85.0; mm
